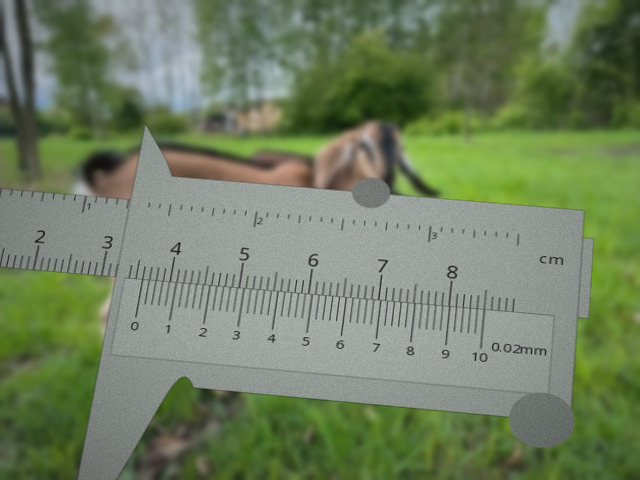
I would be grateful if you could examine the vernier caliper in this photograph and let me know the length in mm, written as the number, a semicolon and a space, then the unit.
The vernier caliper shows 36.0; mm
